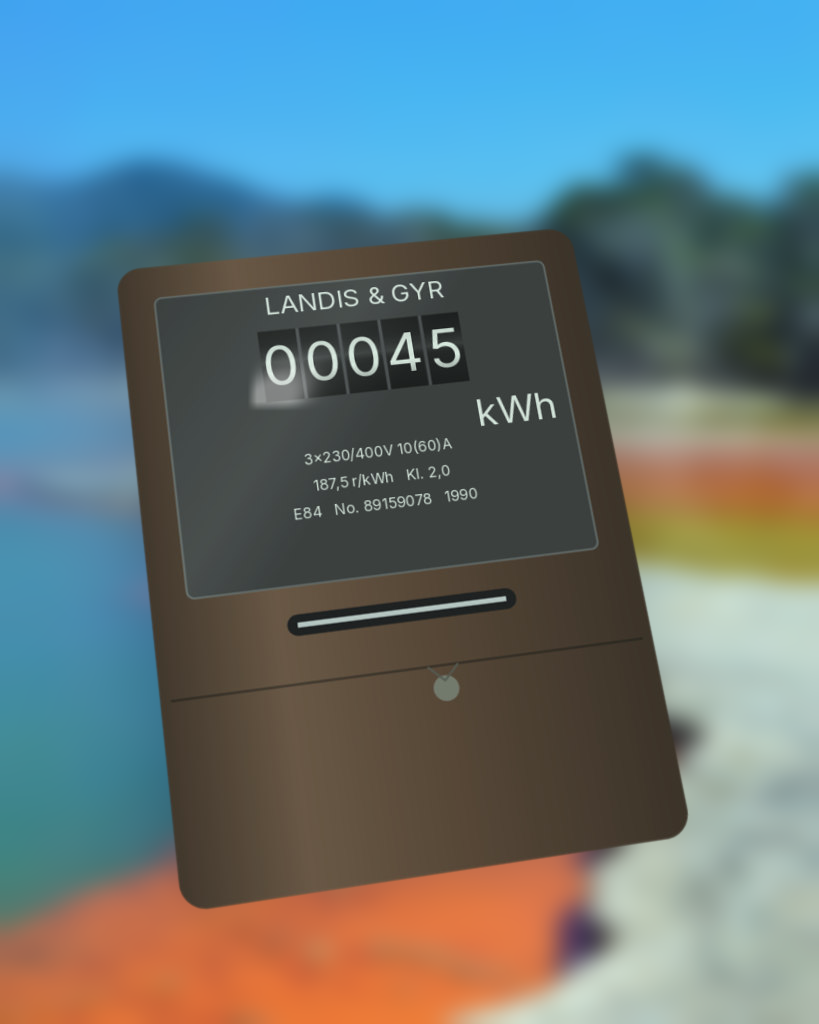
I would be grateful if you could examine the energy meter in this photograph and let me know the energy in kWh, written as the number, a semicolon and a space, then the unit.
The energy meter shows 45; kWh
